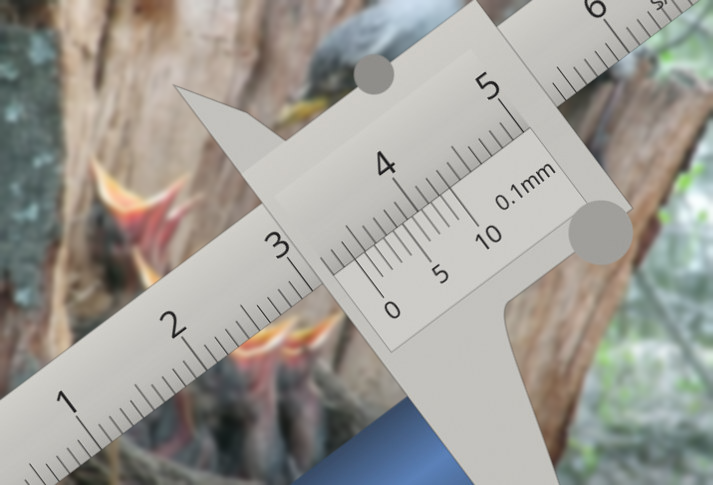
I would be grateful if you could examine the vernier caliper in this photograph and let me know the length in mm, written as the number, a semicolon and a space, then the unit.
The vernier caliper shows 34.0; mm
